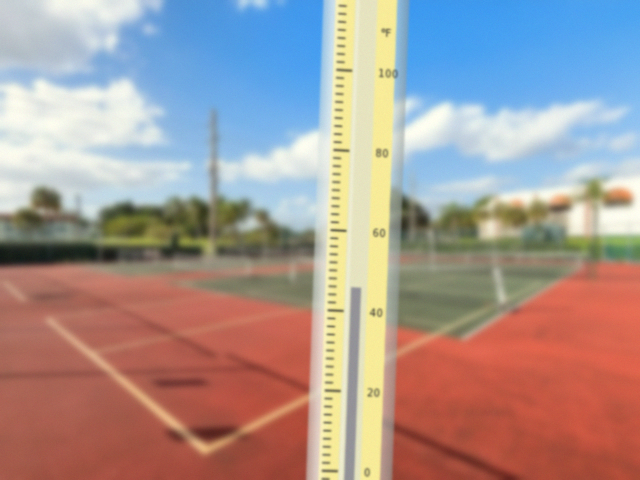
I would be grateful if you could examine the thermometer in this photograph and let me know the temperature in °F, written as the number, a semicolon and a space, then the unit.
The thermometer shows 46; °F
